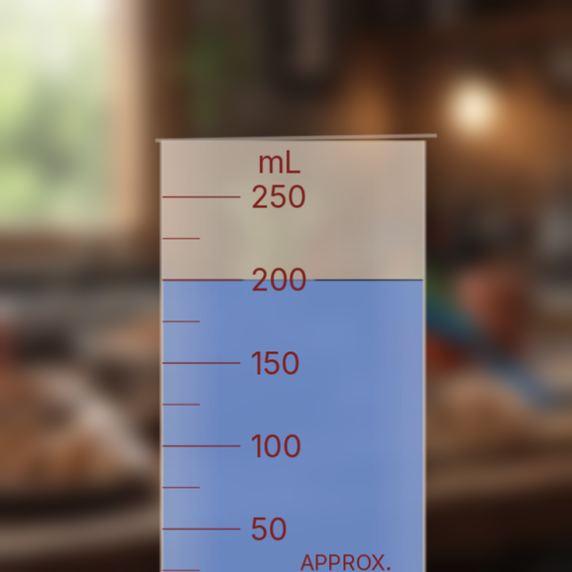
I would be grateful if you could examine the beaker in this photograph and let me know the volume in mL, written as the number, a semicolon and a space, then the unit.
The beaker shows 200; mL
